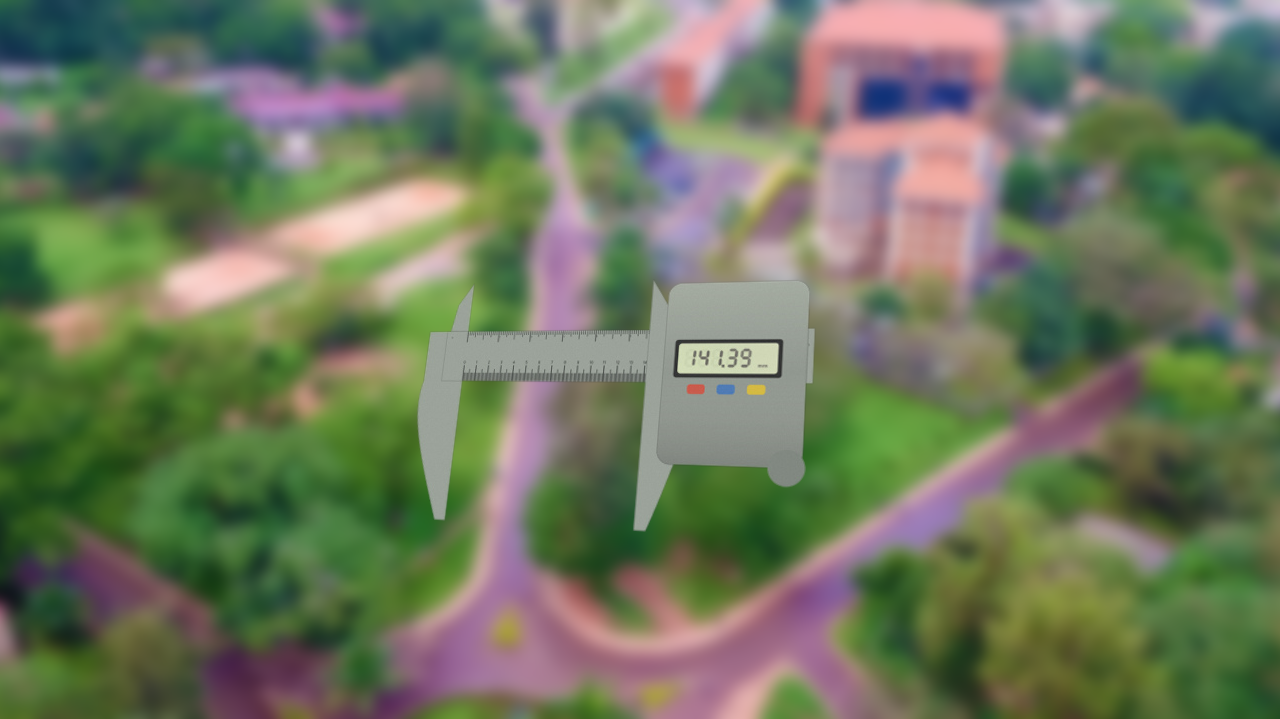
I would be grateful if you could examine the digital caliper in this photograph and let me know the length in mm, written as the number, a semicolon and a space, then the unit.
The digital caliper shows 141.39; mm
